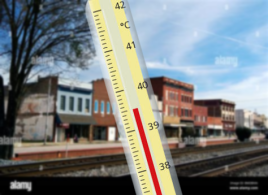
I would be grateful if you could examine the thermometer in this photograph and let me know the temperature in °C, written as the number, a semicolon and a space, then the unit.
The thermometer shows 39.5; °C
